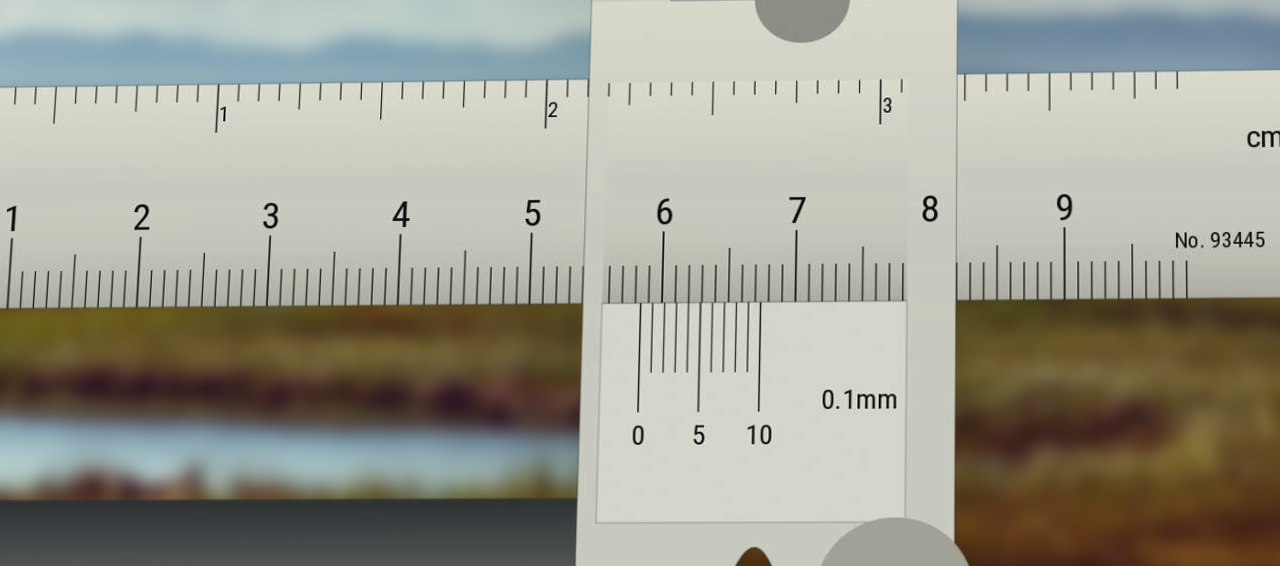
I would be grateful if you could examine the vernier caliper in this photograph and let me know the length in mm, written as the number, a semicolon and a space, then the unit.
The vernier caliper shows 58.4; mm
